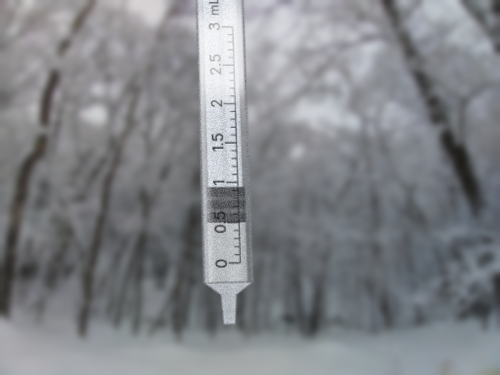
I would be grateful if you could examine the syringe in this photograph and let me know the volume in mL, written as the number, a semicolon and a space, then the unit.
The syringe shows 0.5; mL
